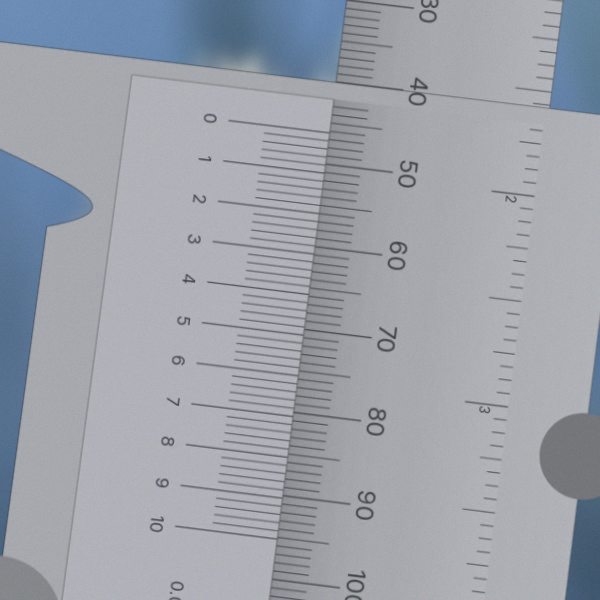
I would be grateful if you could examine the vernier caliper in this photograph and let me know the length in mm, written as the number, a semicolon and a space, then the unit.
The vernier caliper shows 46.2; mm
